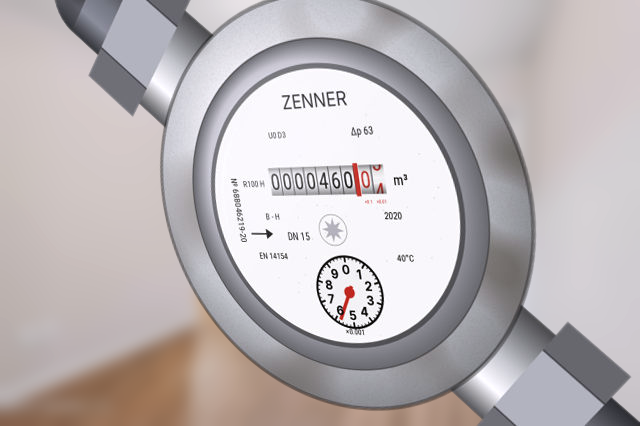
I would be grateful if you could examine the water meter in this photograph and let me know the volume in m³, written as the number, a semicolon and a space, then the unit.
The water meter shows 460.035; m³
